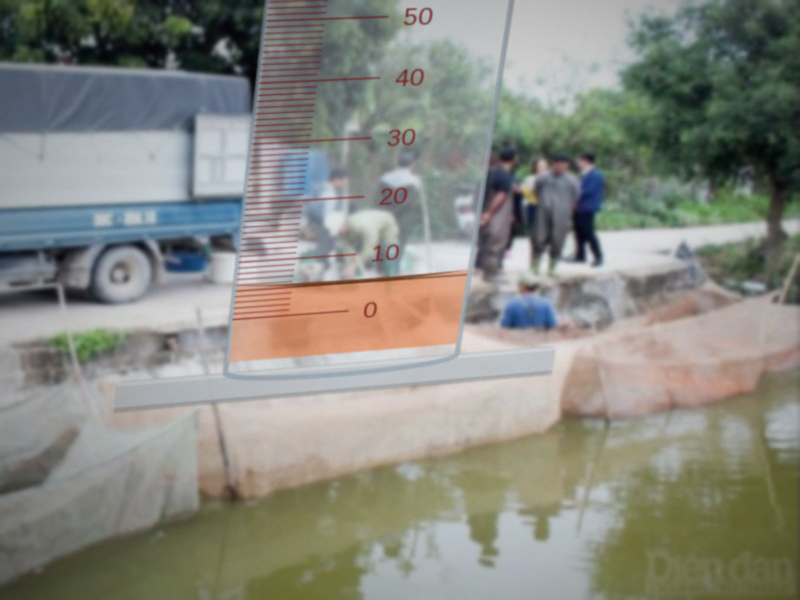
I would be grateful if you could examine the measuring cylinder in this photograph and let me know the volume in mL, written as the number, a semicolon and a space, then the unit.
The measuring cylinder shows 5; mL
